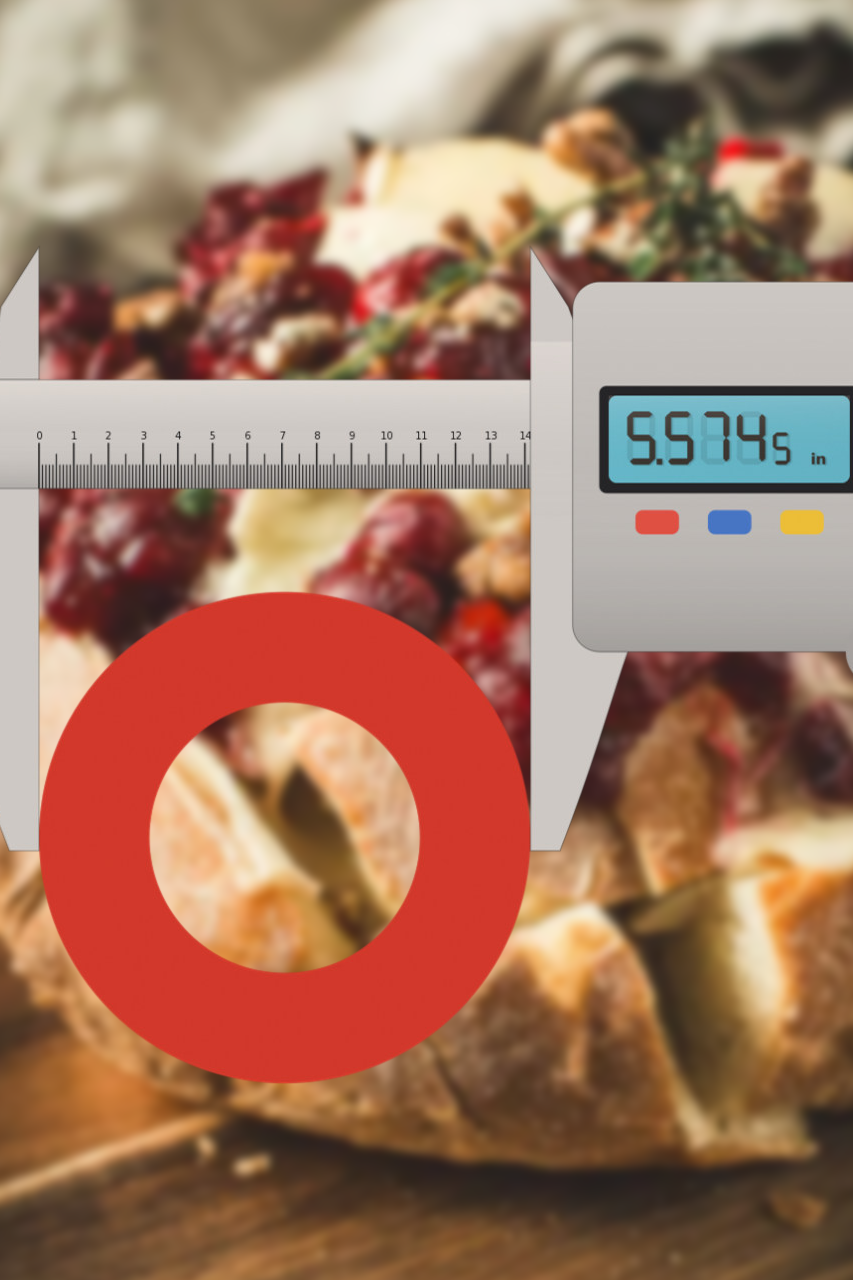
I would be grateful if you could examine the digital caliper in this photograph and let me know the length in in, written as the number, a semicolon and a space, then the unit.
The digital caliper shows 5.5745; in
